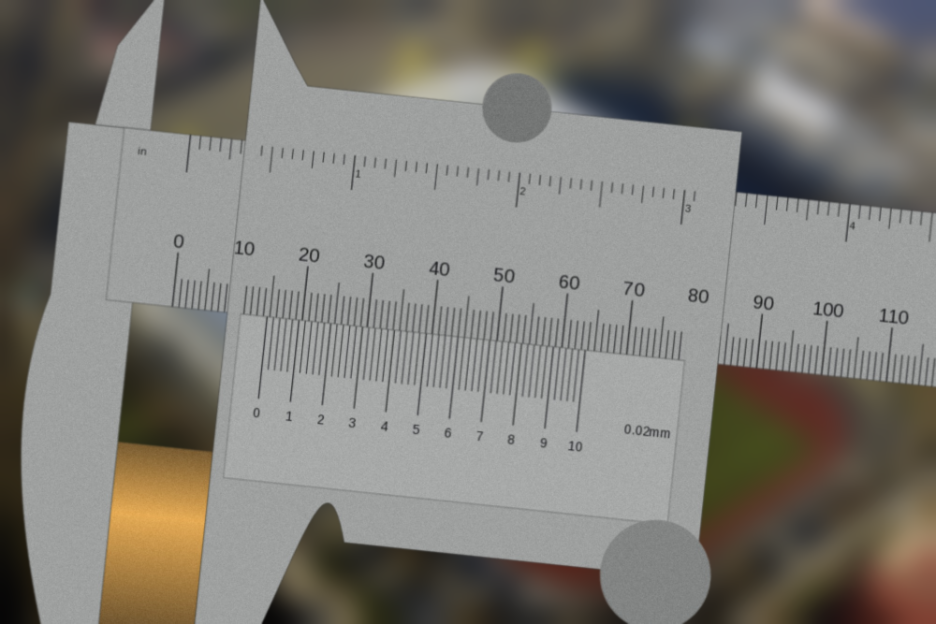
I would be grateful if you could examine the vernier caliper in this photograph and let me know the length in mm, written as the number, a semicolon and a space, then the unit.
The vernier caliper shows 14.6; mm
